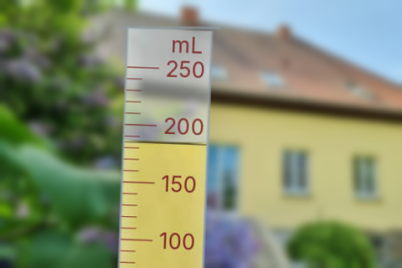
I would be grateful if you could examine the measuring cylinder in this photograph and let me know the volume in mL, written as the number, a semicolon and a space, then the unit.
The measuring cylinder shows 185; mL
